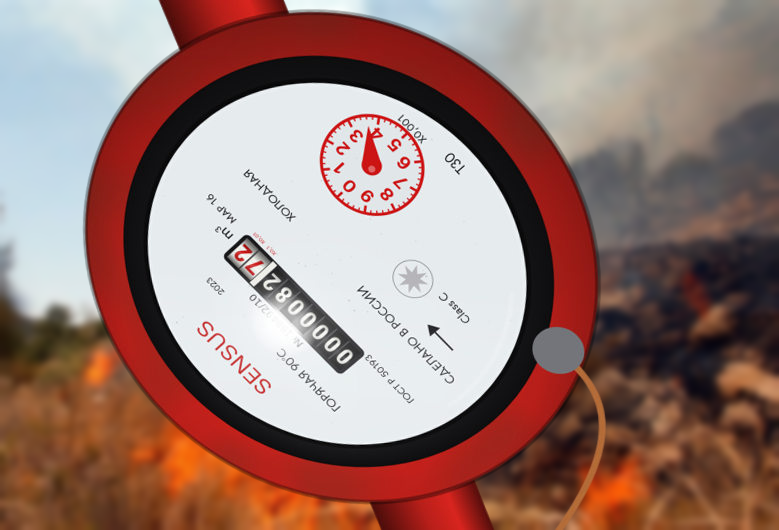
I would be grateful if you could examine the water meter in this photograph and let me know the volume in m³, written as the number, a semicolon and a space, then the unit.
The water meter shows 82.723; m³
